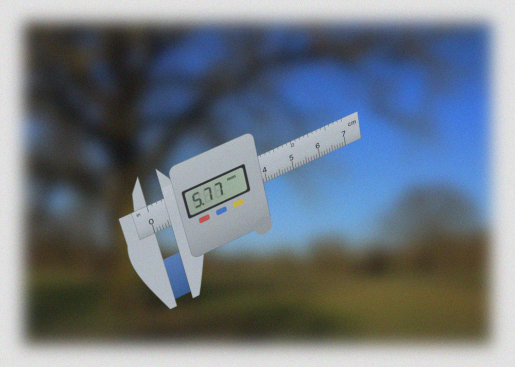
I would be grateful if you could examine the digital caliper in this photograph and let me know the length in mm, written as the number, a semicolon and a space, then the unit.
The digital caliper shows 5.77; mm
